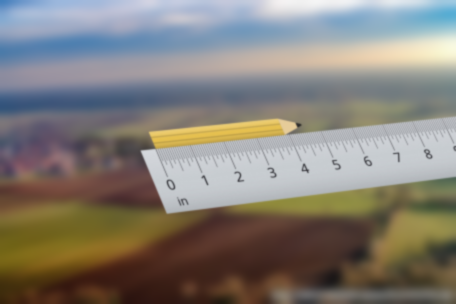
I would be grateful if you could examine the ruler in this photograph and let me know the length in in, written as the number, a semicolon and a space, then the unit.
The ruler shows 4.5; in
